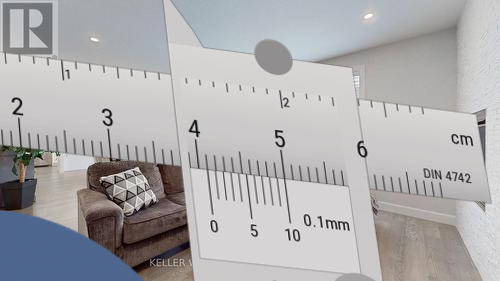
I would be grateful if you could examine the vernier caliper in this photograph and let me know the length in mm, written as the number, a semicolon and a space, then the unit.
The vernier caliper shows 41.0; mm
